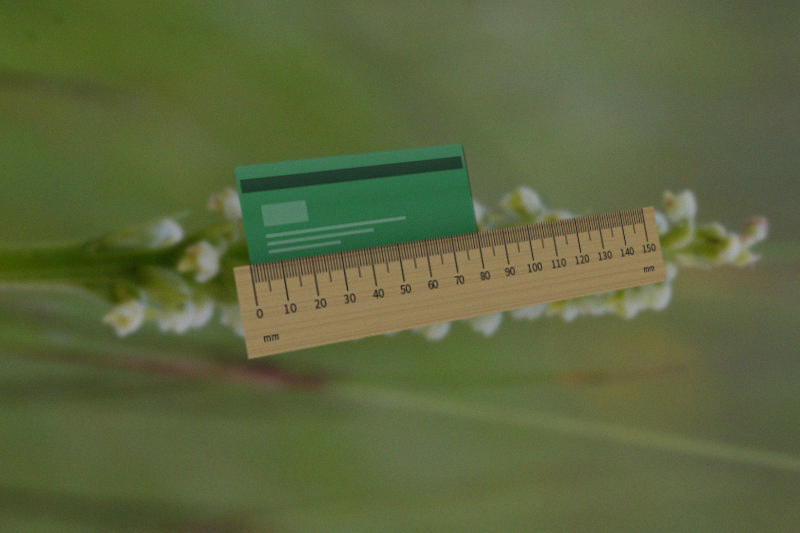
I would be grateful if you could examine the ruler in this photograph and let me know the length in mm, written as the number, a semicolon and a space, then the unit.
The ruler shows 80; mm
